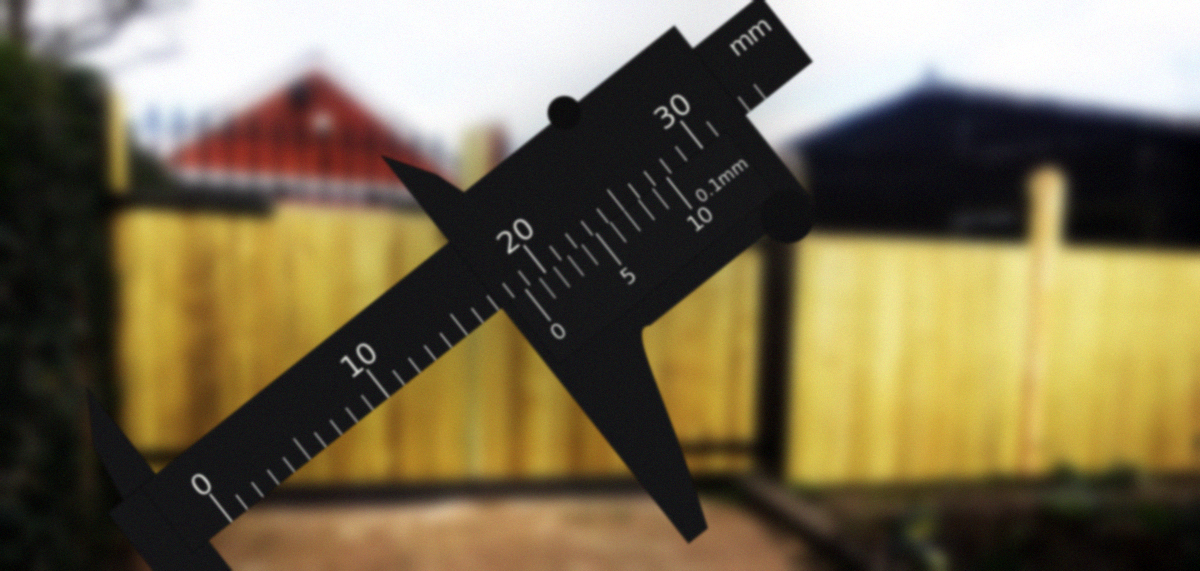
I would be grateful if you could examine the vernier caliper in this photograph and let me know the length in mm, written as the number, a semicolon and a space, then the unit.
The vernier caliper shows 18.7; mm
